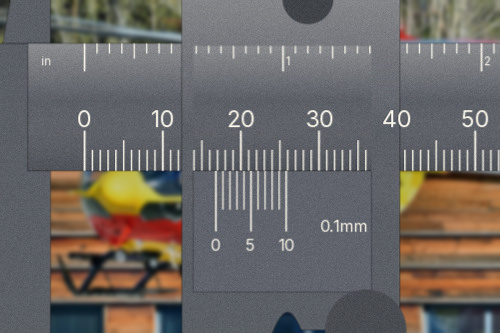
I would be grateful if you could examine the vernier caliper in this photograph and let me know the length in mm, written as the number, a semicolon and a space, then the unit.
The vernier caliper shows 16.8; mm
